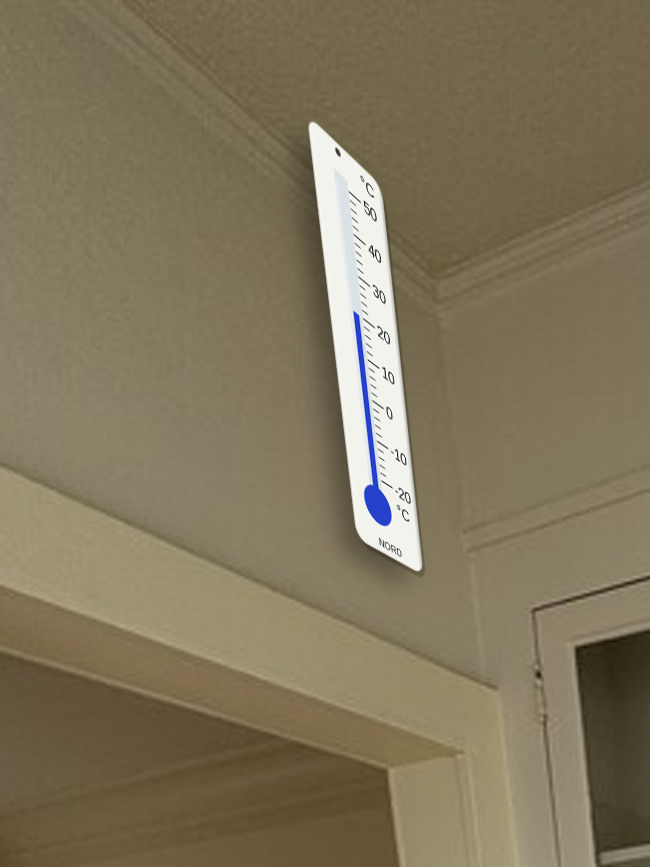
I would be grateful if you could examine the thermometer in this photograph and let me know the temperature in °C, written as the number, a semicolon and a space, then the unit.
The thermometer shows 20; °C
